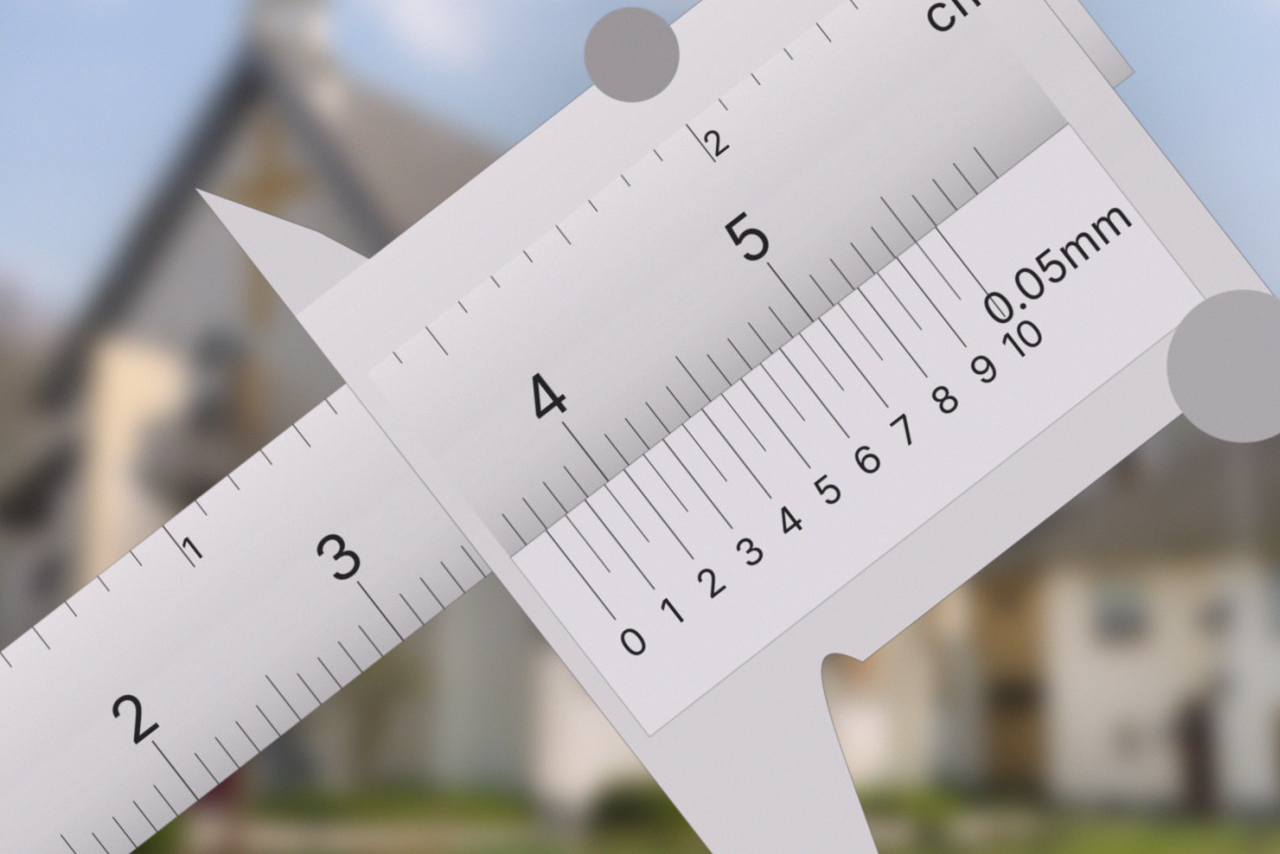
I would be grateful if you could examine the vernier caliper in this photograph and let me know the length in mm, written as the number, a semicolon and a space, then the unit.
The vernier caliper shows 36.95; mm
